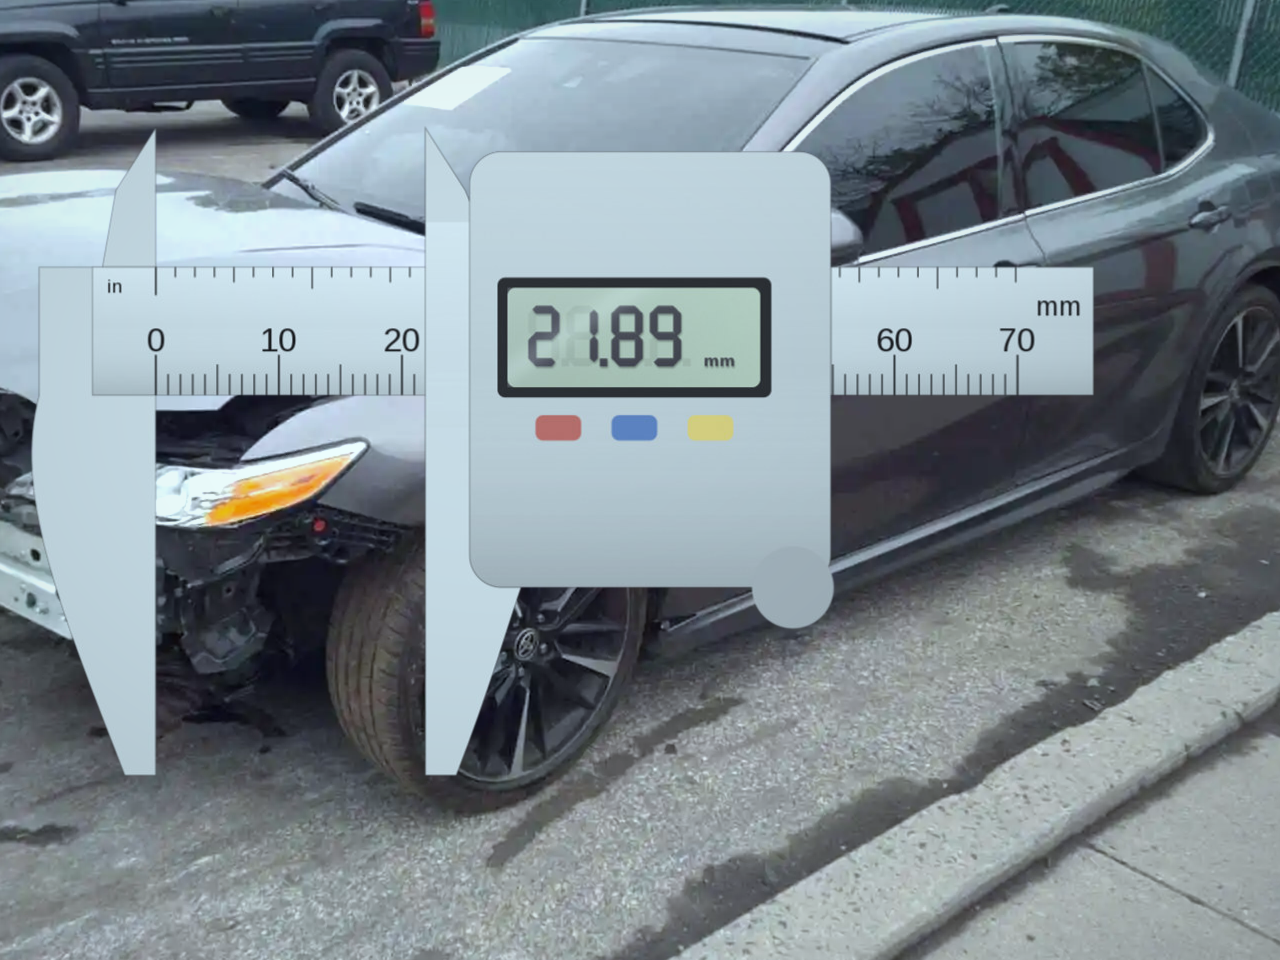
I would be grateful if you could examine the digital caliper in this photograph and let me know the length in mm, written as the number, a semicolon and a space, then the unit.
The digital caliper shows 21.89; mm
